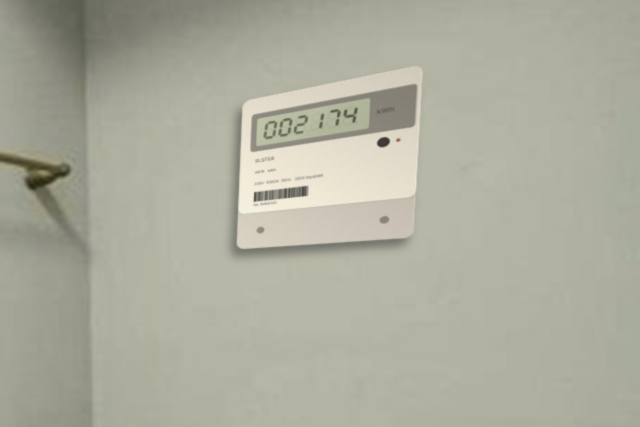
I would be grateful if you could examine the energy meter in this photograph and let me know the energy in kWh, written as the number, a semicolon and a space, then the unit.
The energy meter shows 2174; kWh
